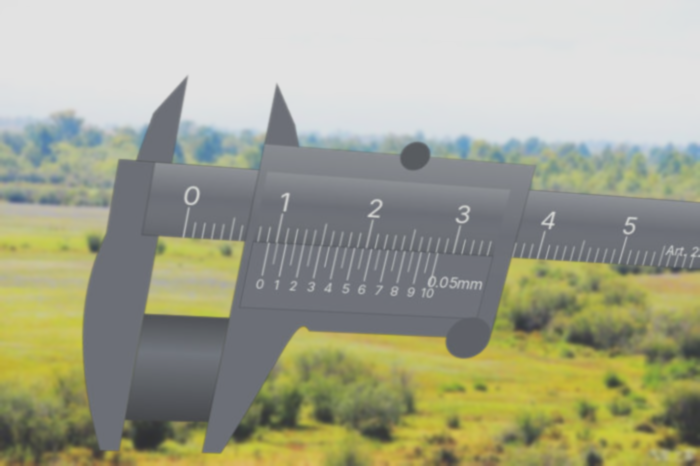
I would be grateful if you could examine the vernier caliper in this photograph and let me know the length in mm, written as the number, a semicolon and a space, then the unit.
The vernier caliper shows 9.2; mm
